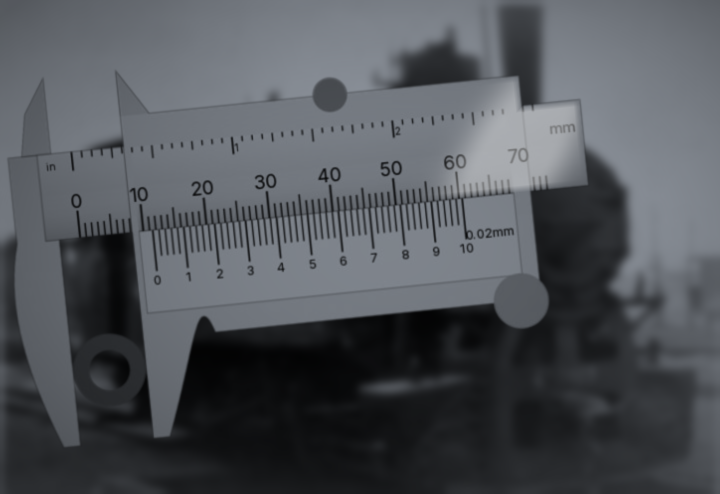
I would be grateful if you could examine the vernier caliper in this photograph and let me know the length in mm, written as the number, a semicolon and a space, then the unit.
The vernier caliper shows 11.5; mm
